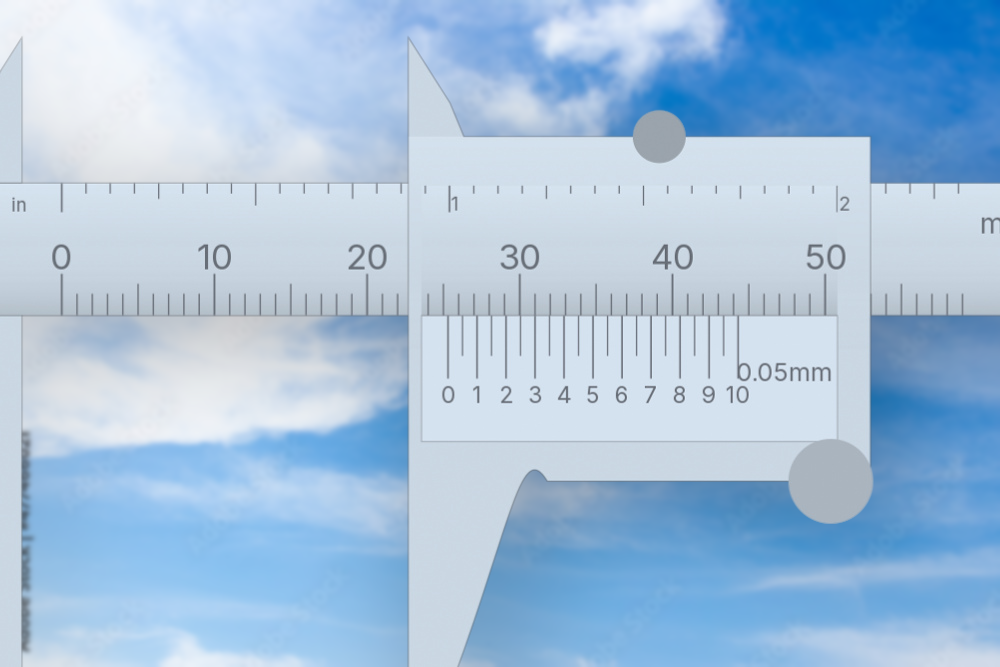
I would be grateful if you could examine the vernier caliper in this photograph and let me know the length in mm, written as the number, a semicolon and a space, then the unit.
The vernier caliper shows 25.3; mm
